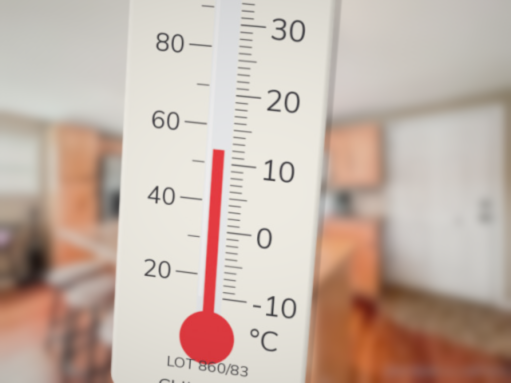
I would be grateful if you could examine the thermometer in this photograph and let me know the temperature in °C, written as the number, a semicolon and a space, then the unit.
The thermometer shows 12; °C
